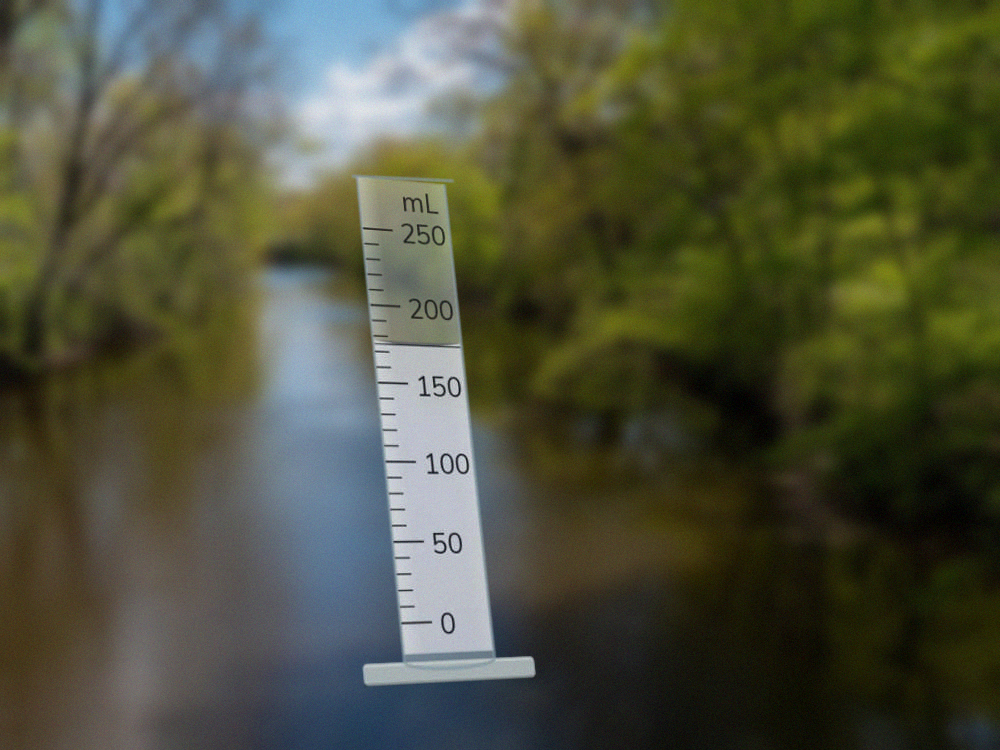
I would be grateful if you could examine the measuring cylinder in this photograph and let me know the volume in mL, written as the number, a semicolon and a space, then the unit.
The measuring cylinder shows 175; mL
